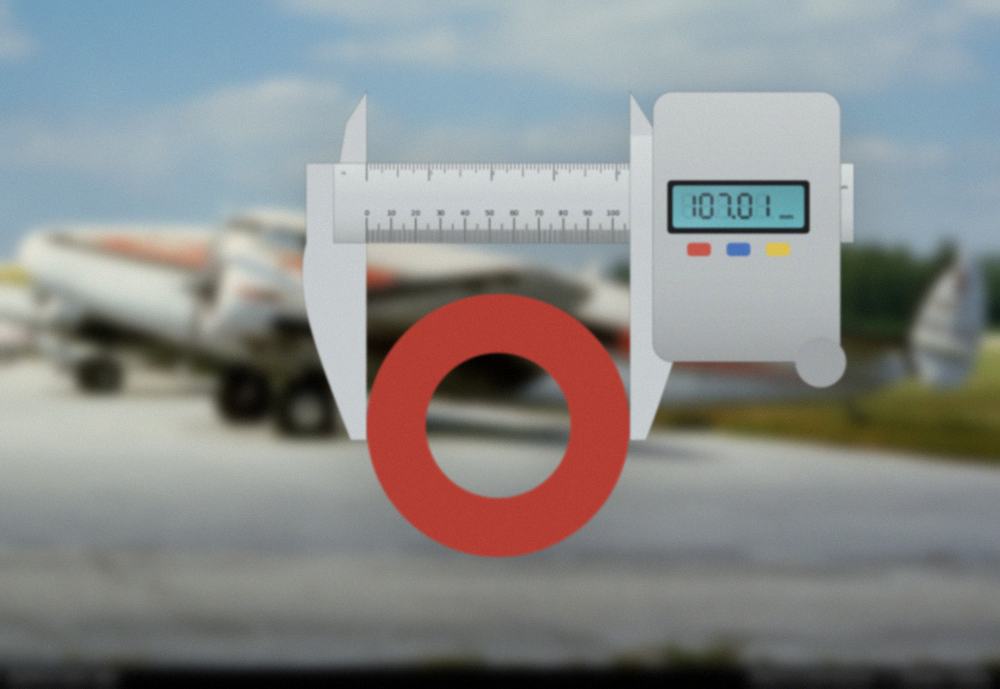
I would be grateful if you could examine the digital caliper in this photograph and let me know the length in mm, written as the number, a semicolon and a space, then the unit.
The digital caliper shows 107.01; mm
